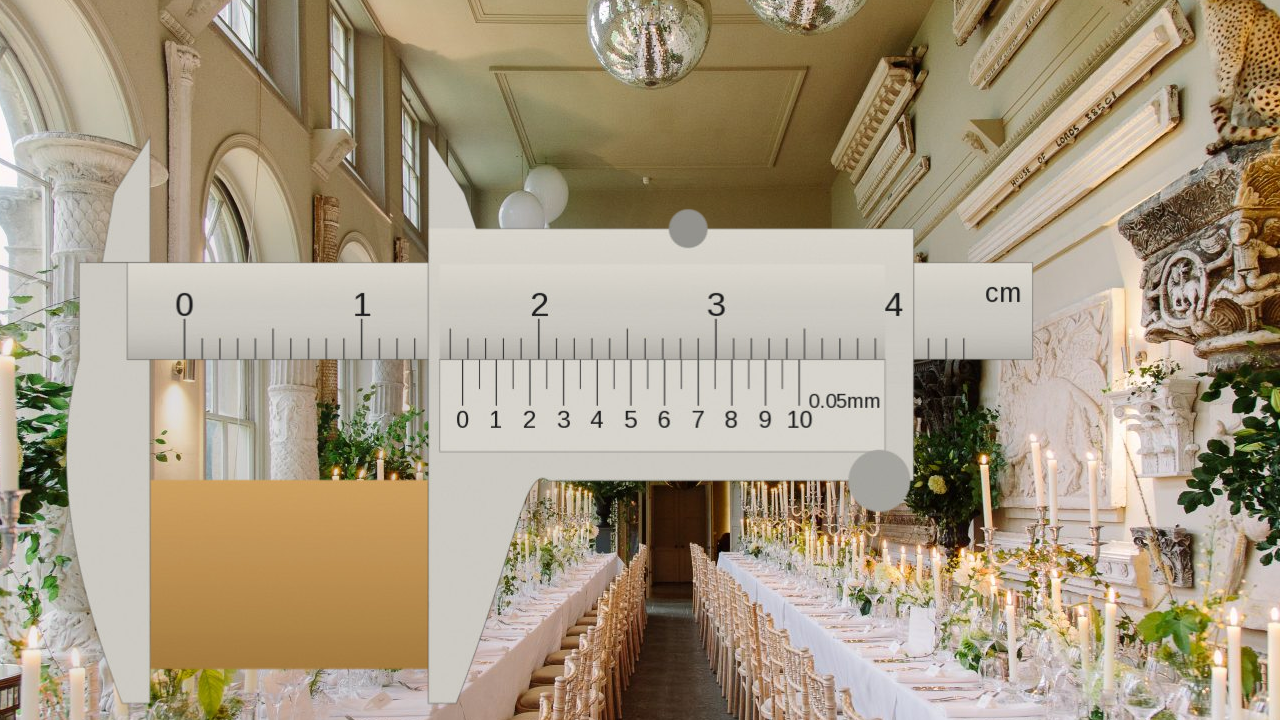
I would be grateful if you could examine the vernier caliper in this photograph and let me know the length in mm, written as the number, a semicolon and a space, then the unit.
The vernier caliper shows 15.7; mm
